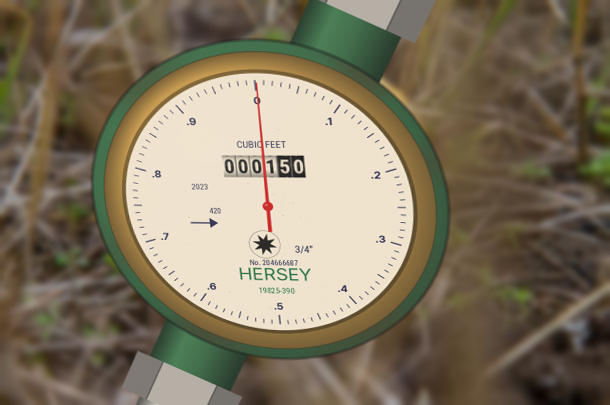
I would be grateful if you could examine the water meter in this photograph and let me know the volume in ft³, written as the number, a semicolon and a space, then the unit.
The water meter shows 150.00; ft³
